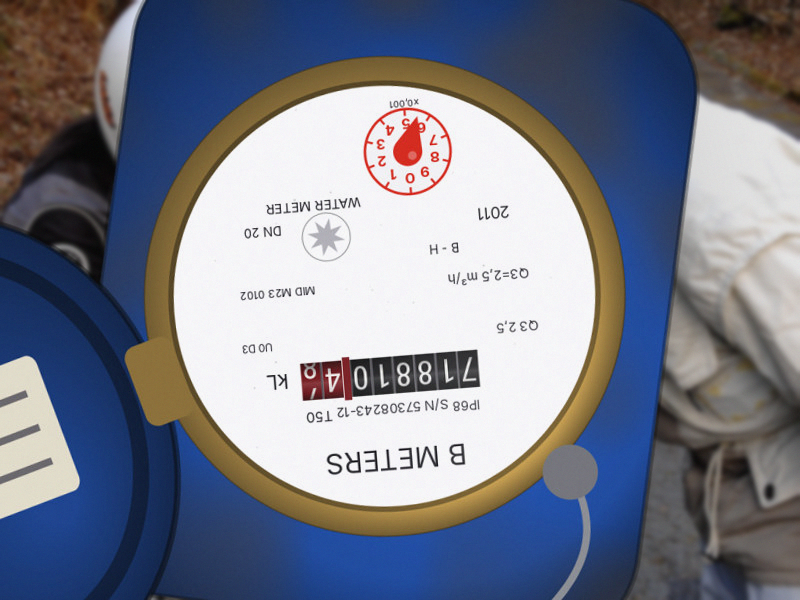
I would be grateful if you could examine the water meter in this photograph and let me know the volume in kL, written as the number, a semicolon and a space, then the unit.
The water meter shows 718810.475; kL
